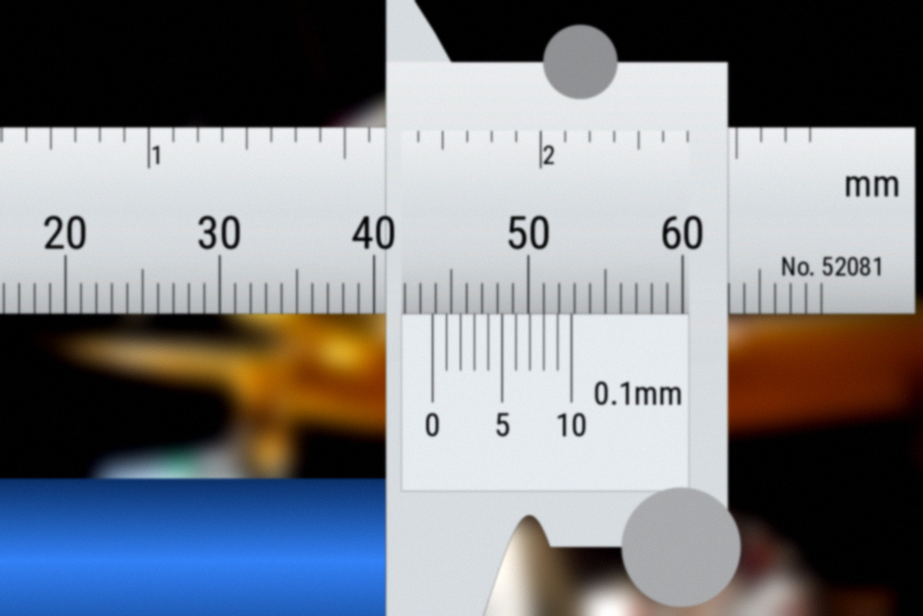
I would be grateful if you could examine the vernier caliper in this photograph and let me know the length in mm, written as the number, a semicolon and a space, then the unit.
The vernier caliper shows 43.8; mm
